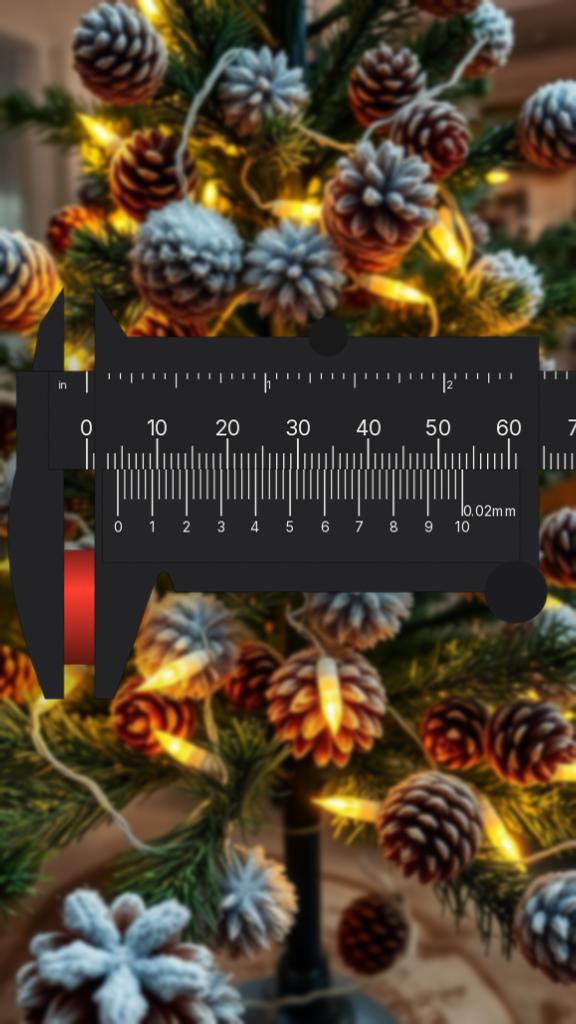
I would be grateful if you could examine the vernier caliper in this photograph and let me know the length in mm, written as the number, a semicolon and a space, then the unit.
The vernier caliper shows 4.4; mm
